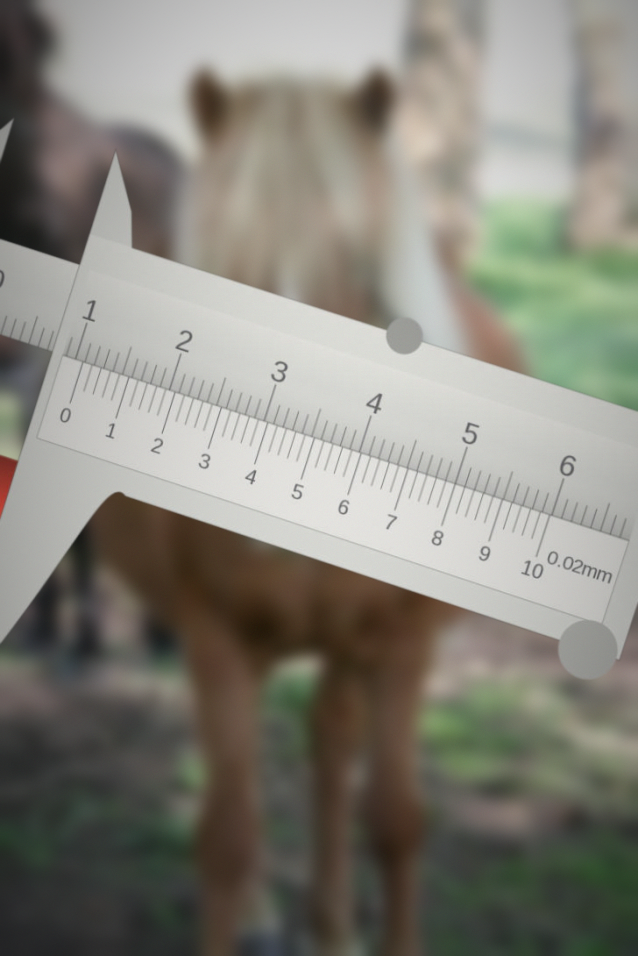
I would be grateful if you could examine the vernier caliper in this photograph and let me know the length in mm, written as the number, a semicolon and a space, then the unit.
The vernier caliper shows 10.8; mm
